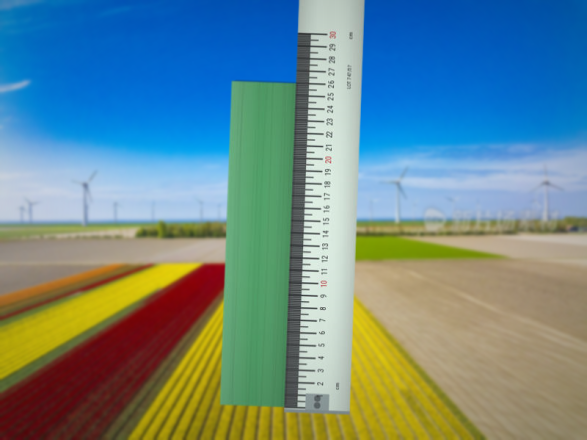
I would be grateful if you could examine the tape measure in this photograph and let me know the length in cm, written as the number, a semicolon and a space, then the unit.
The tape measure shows 26; cm
